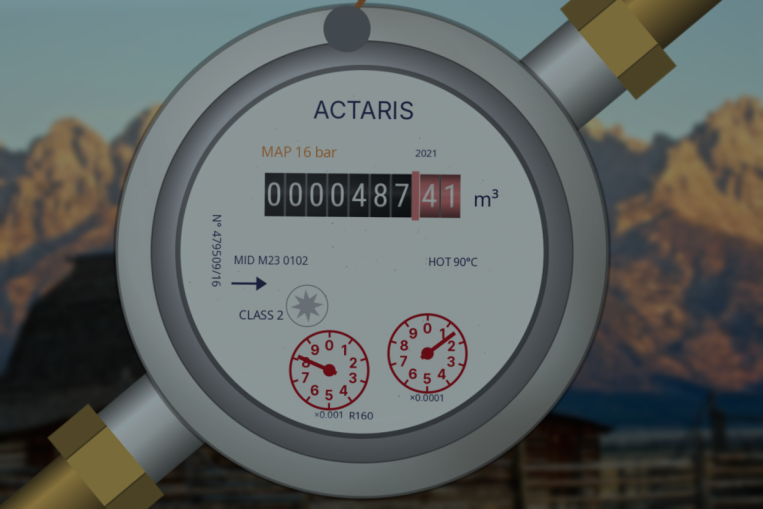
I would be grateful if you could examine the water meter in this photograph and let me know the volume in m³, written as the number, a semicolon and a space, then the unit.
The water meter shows 487.4181; m³
